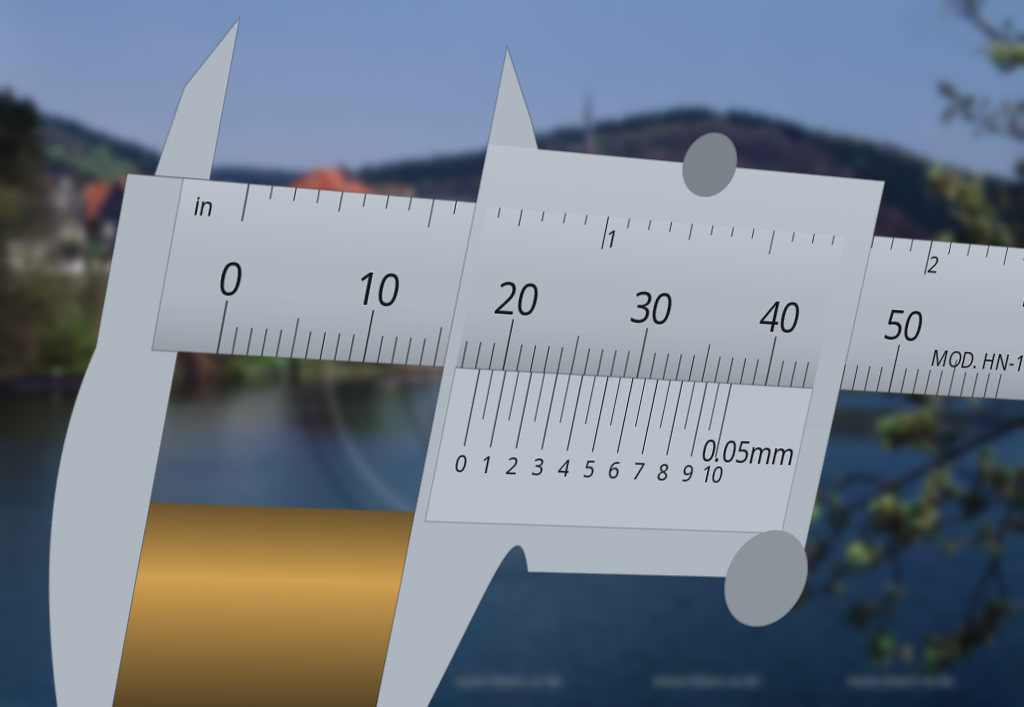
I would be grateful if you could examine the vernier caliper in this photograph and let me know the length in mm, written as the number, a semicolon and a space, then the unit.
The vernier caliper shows 18.3; mm
